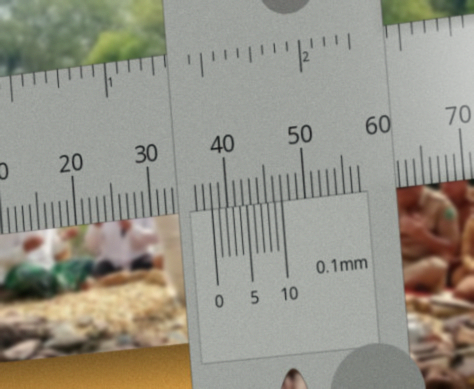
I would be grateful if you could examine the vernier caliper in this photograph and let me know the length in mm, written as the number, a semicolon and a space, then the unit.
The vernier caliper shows 38.0; mm
